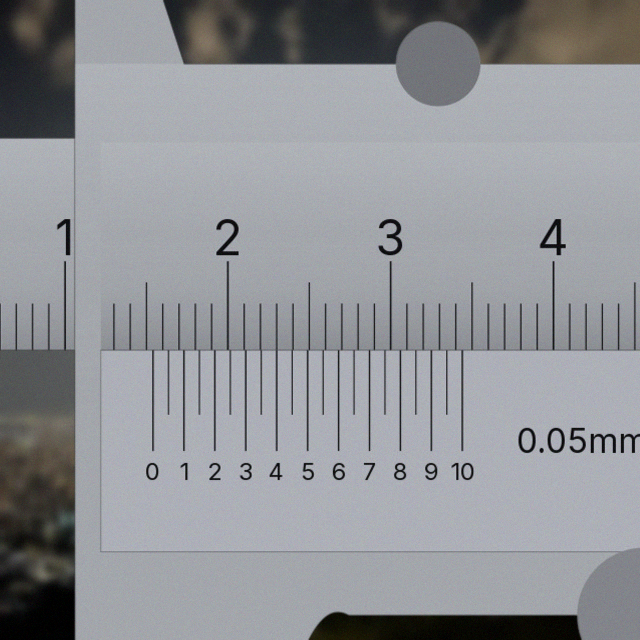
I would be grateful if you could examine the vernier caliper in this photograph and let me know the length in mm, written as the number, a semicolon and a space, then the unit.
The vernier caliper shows 15.4; mm
